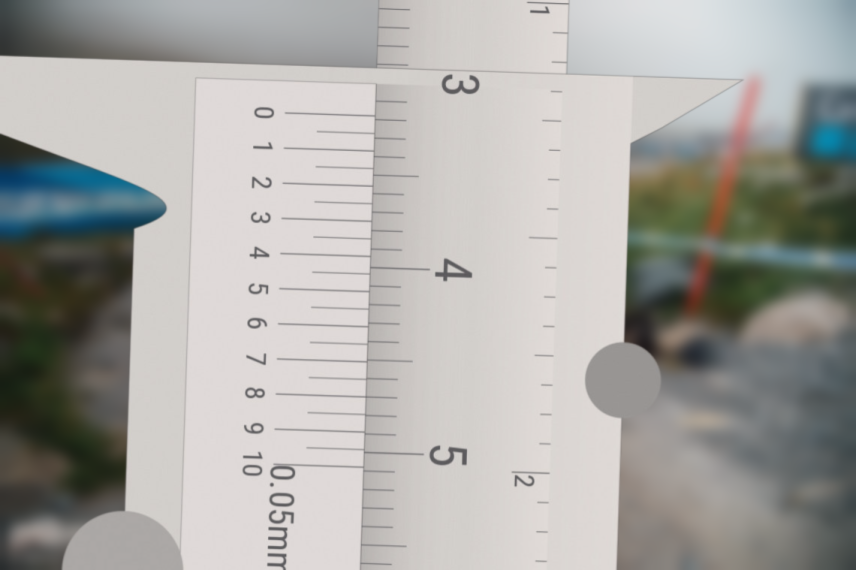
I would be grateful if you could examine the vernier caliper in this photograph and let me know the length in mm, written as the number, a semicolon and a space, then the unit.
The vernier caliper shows 31.8; mm
